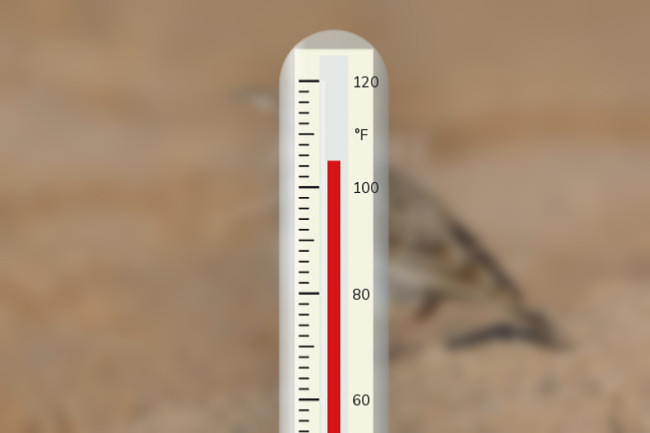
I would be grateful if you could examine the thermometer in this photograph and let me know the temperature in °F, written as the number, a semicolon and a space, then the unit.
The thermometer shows 105; °F
